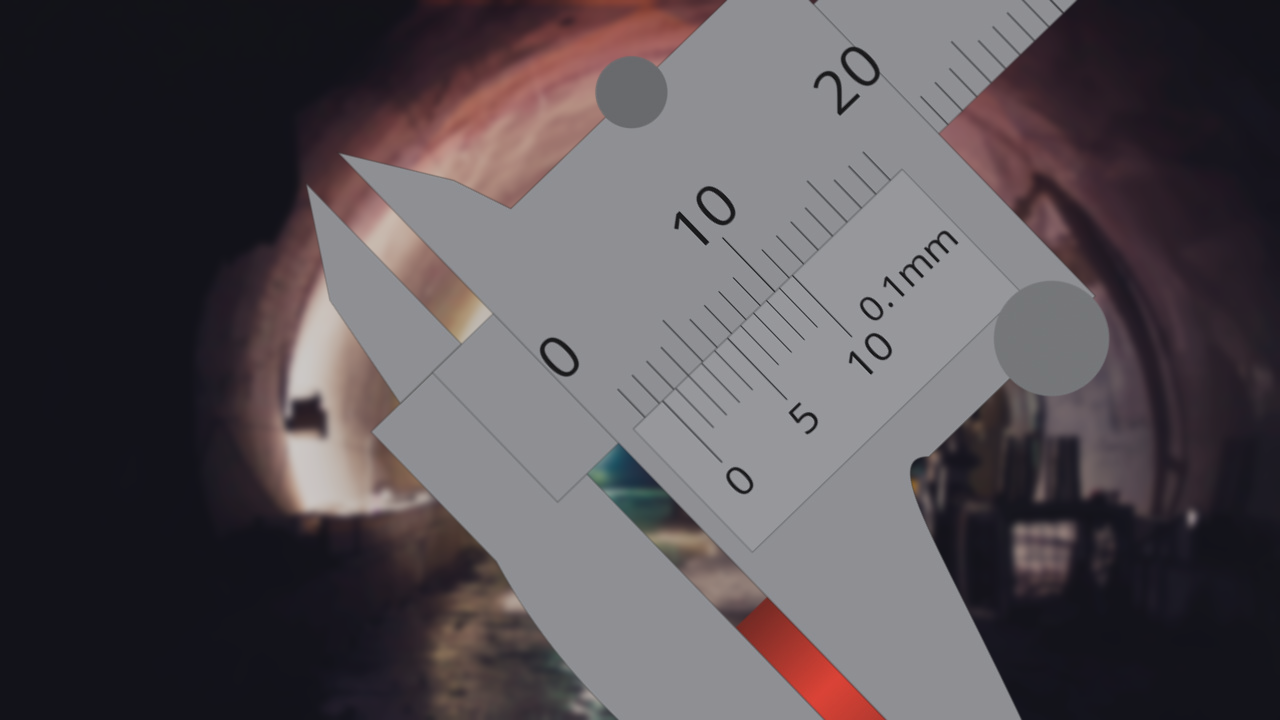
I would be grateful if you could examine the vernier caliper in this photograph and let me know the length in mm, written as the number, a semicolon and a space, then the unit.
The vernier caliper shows 2.2; mm
